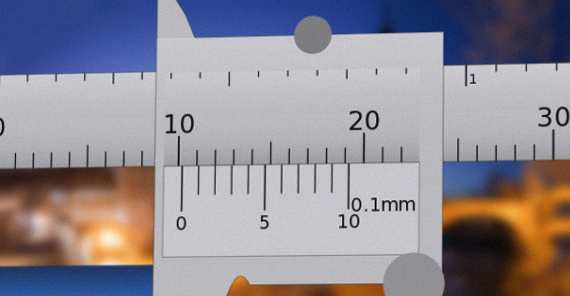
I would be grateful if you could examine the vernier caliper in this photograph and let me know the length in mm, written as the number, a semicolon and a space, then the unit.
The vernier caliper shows 10.2; mm
